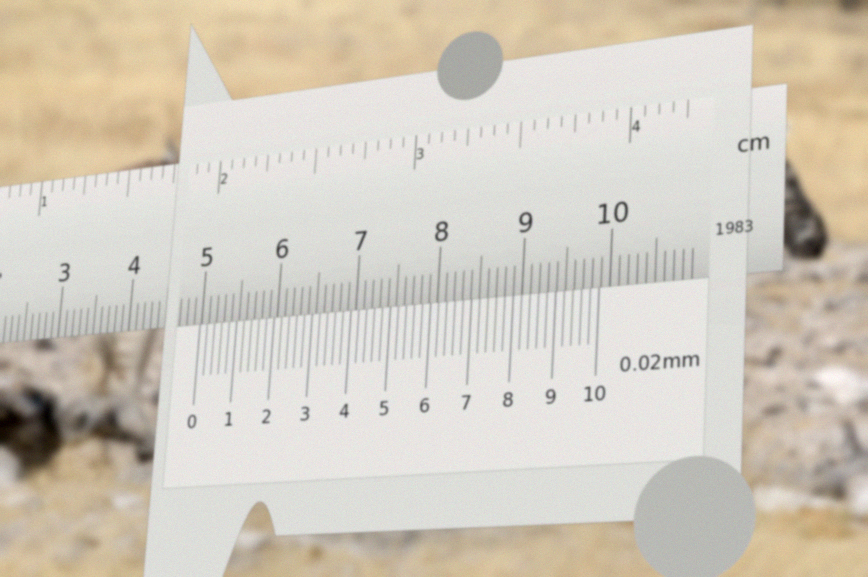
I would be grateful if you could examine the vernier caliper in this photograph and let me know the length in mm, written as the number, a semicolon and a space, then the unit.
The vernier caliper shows 49.8; mm
